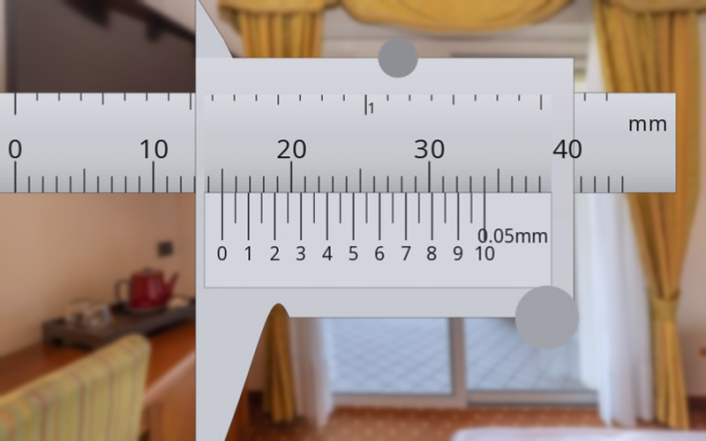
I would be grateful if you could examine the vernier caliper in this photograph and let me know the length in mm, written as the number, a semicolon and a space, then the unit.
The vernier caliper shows 15.0; mm
